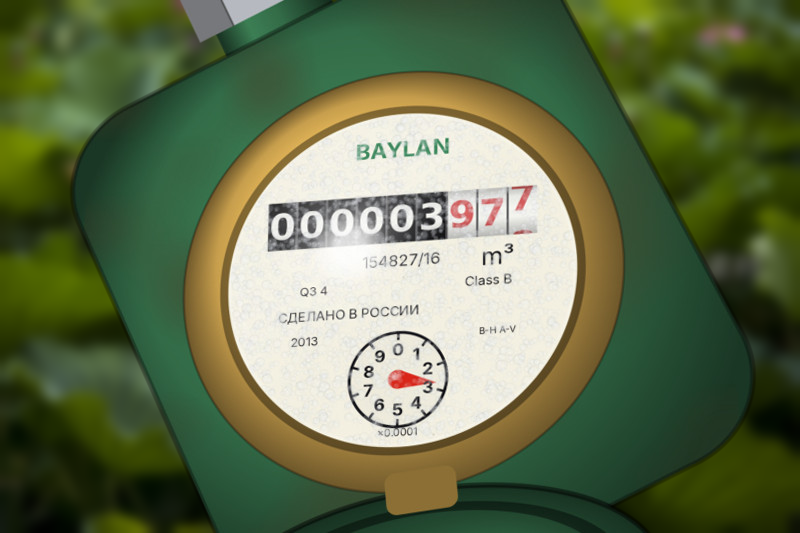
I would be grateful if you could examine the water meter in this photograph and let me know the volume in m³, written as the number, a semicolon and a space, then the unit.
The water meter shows 3.9772; m³
